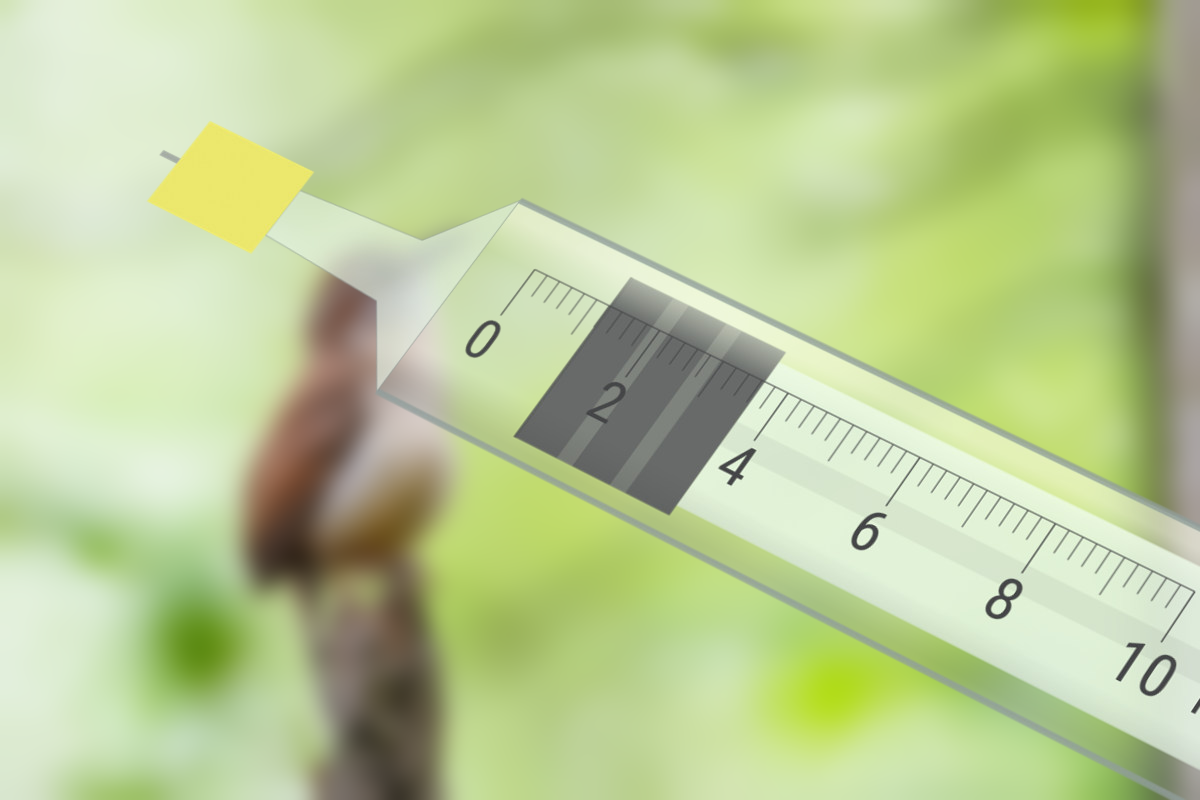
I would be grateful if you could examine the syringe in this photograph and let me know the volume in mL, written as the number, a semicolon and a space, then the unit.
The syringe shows 1.2; mL
